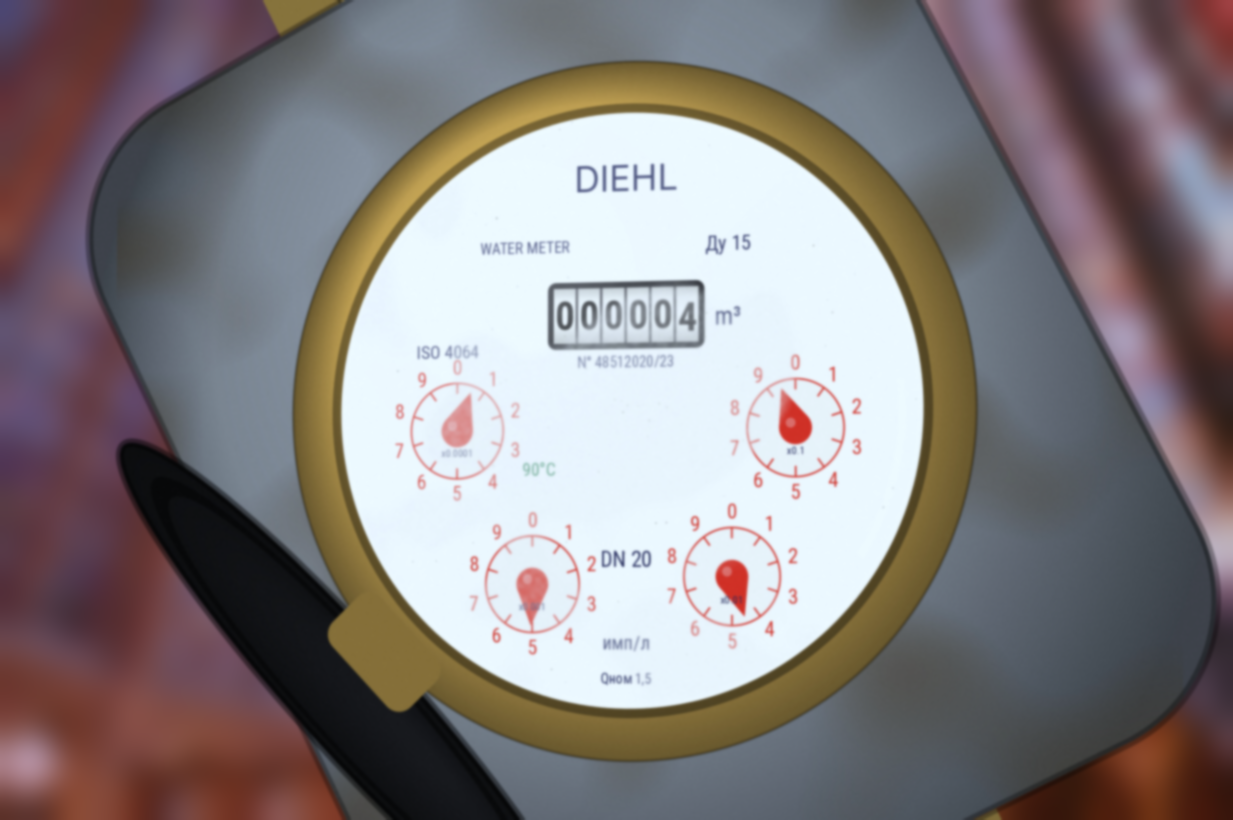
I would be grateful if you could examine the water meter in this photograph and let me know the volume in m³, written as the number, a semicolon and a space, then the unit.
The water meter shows 3.9450; m³
